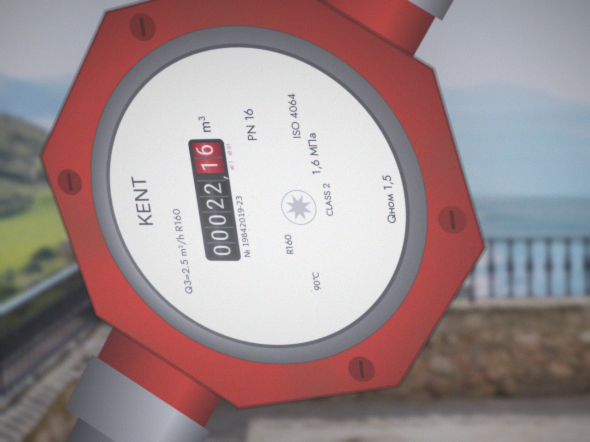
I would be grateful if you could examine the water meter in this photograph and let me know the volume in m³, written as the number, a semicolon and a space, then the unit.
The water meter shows 22.16; m³
